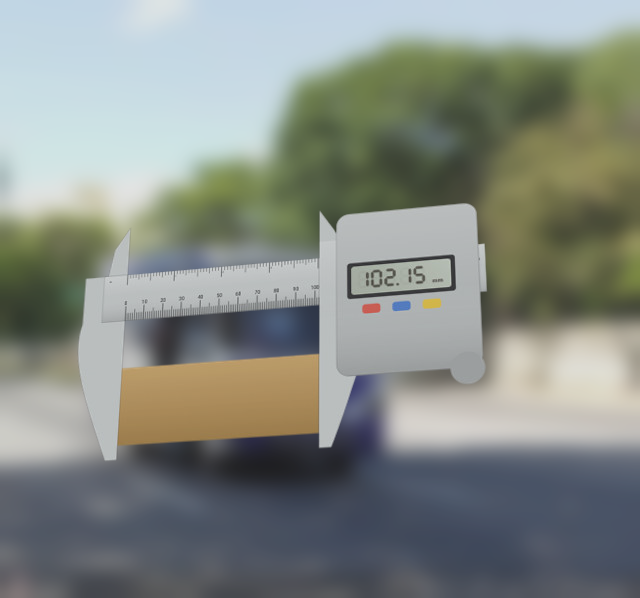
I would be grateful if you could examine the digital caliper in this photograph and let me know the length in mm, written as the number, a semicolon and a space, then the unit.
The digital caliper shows 102.15; mm
